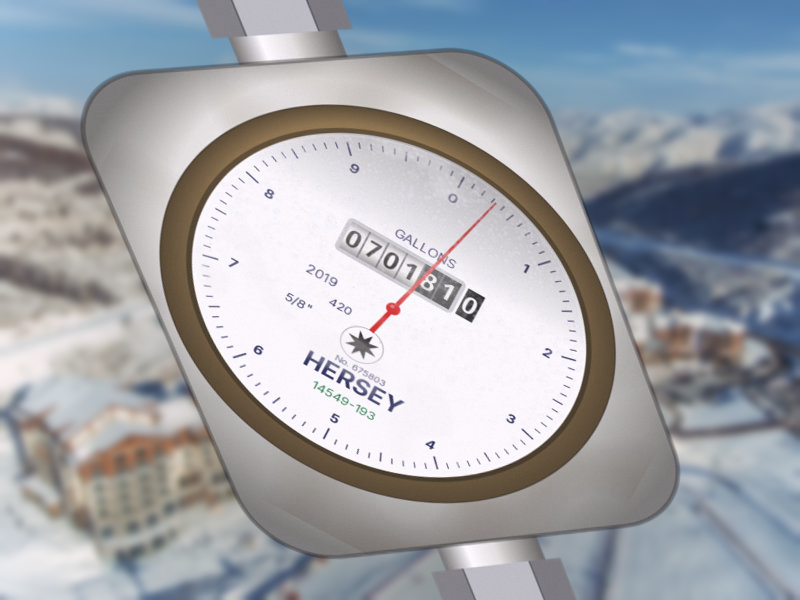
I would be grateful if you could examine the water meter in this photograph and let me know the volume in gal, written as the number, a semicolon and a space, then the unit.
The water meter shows 701810.3; gal
